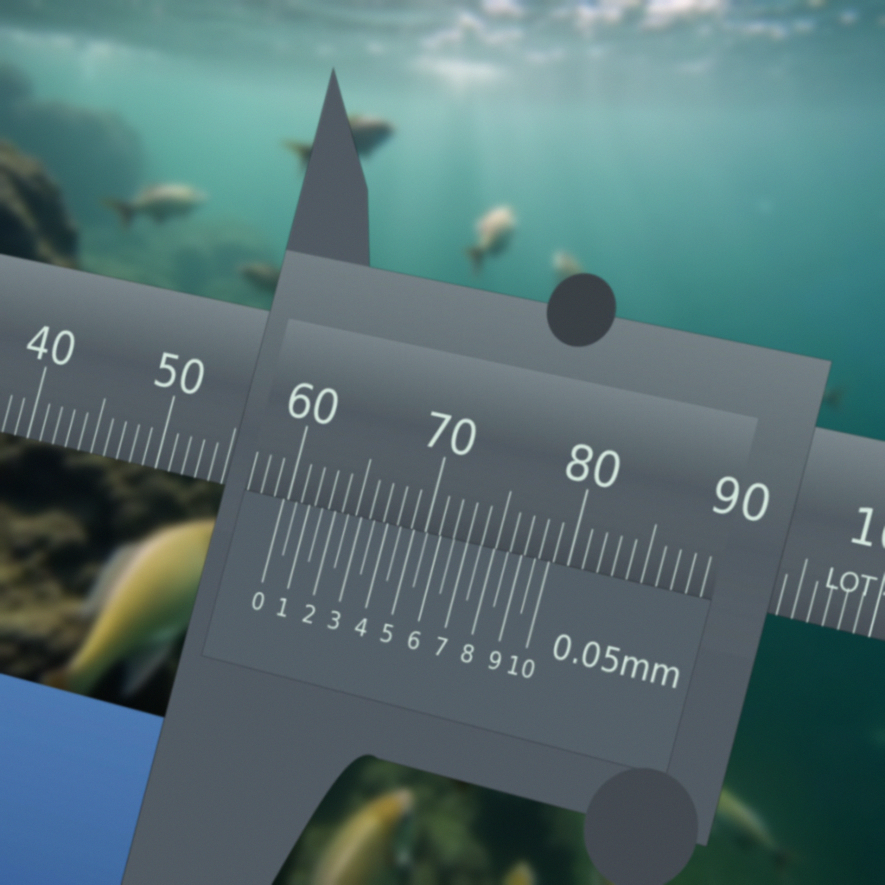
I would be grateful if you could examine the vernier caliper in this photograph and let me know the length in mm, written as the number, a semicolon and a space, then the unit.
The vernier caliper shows 59.7; mm
